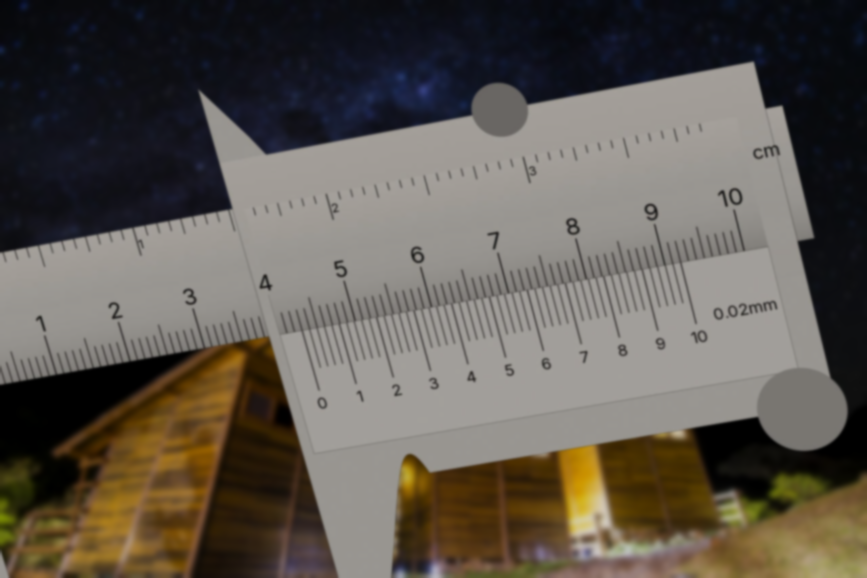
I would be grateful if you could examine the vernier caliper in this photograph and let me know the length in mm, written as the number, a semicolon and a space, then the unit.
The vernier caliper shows 43.0; mm
